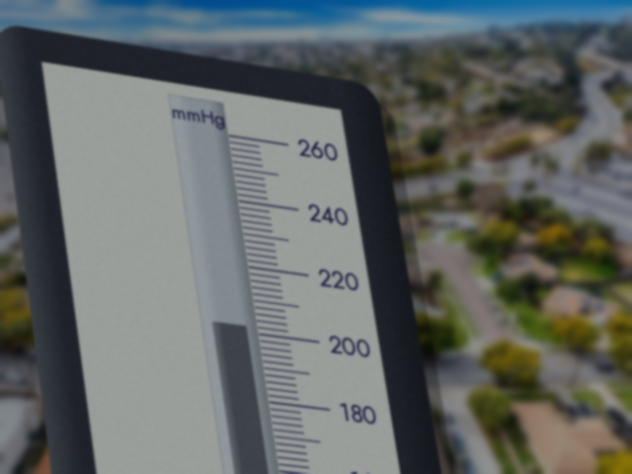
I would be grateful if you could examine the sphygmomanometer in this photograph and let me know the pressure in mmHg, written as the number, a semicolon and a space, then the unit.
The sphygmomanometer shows 202; mmHg
